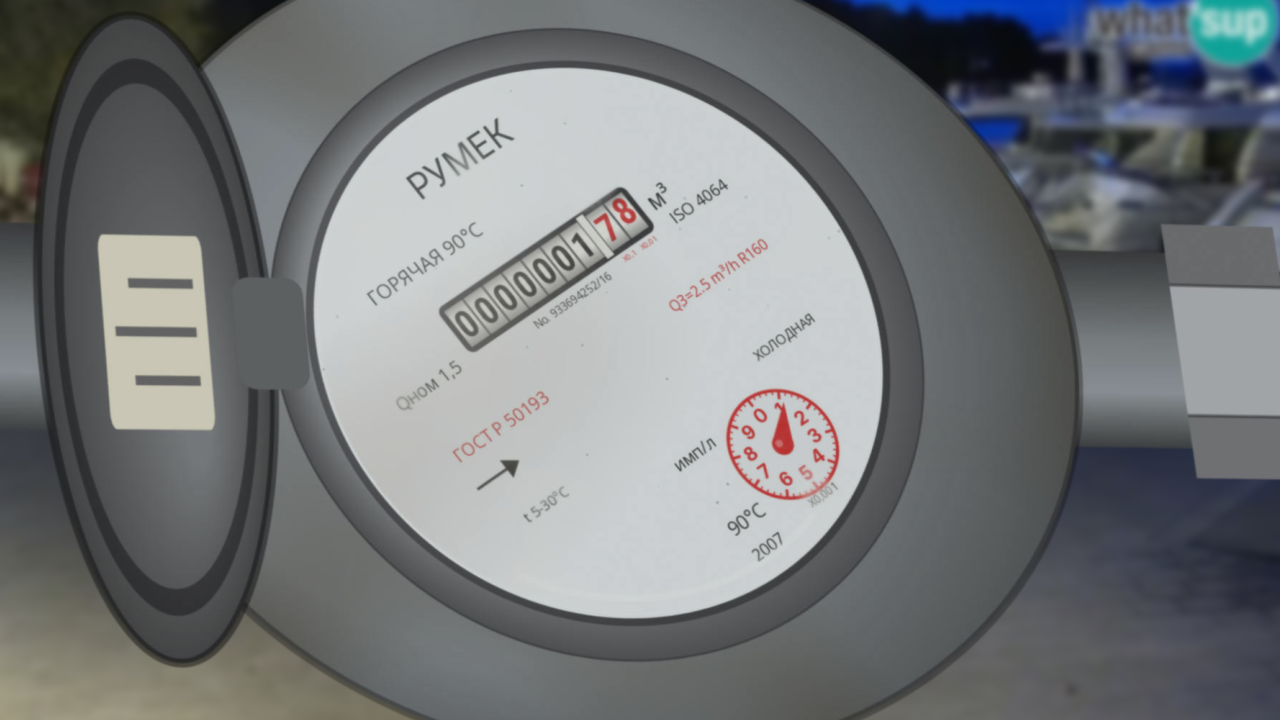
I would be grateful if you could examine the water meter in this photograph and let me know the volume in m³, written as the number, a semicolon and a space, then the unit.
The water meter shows 1.781; m³
